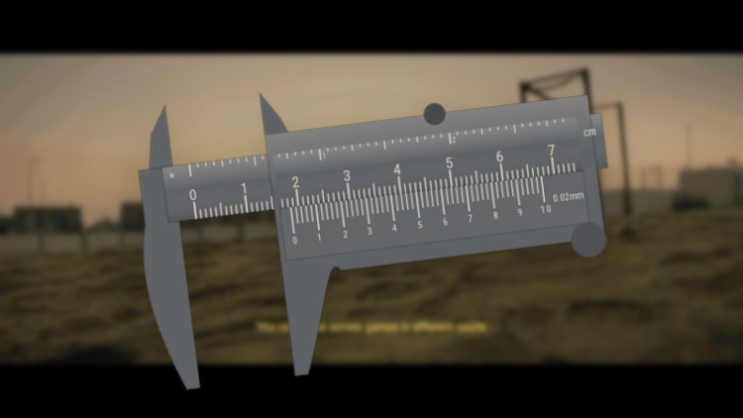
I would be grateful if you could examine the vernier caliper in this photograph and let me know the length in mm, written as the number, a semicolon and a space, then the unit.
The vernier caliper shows 18.5; mm
